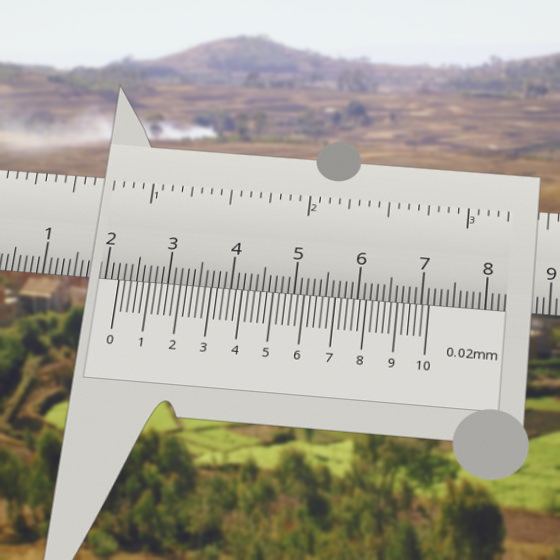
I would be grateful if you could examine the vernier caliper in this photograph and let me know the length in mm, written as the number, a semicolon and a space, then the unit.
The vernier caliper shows 22.2; mm
